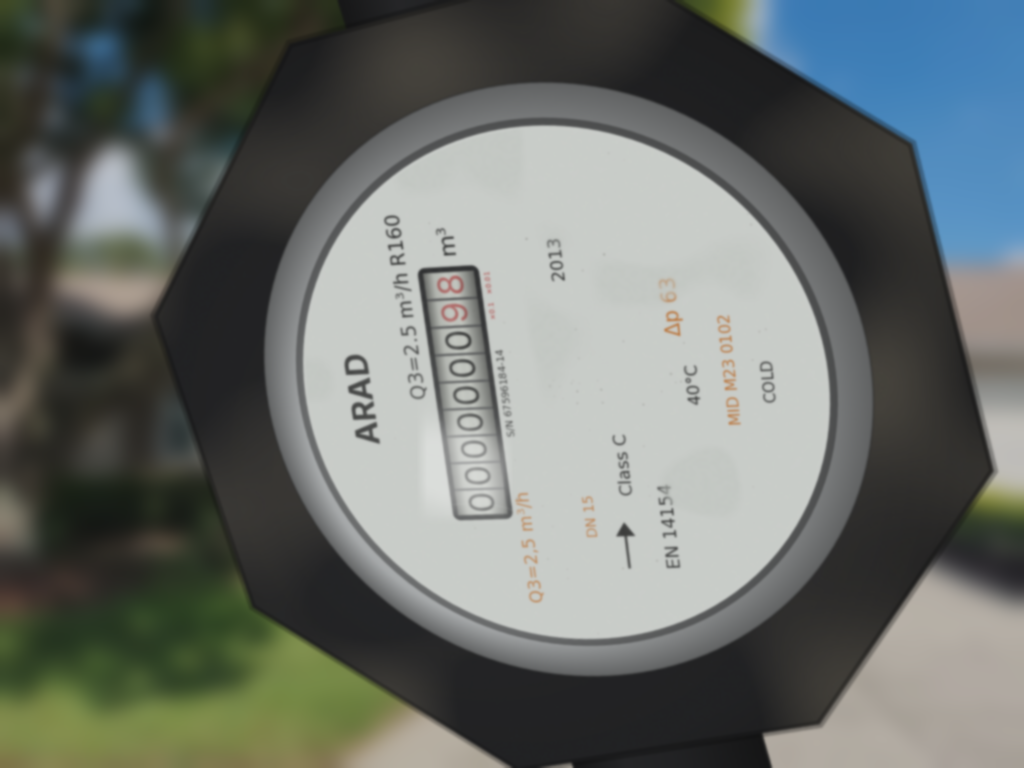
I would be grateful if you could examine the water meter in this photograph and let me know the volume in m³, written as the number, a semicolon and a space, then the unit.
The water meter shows 0.98; m³
